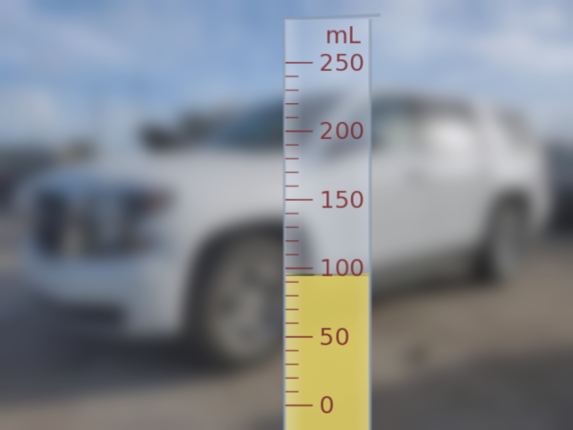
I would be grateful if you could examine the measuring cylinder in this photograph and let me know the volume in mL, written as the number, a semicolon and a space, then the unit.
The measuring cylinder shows 95; mL
